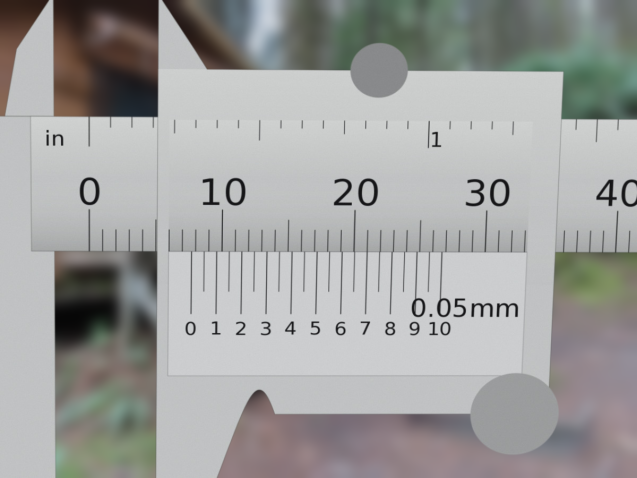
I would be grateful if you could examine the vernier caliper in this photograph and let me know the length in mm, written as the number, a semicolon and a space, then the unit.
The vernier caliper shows 7.7; mm
